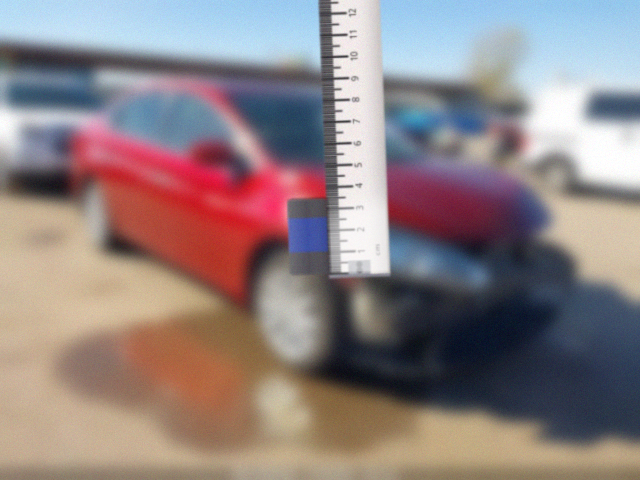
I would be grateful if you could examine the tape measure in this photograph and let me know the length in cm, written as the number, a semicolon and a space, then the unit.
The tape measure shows 3.5; cm
